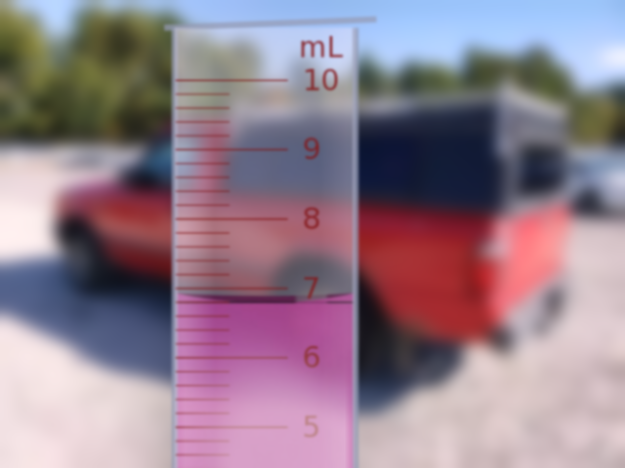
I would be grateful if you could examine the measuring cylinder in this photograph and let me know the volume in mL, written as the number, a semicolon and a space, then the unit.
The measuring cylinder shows 6.8; mL
